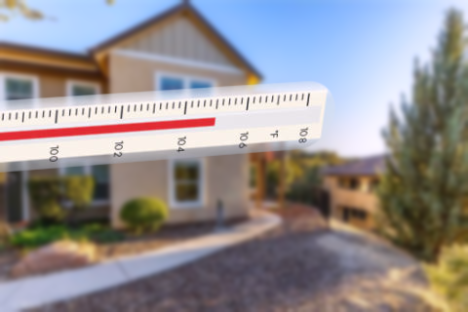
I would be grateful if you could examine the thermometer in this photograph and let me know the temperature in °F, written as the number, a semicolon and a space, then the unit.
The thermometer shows 105; °F
